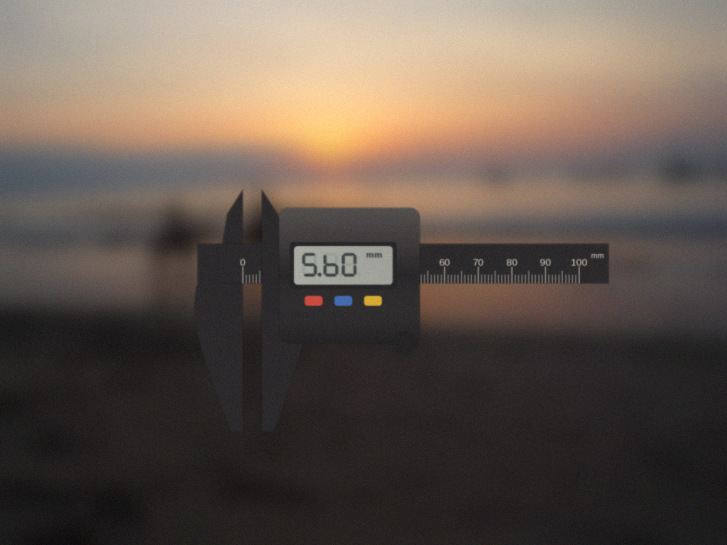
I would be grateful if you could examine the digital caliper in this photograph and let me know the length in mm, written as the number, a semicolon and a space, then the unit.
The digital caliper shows 5.60; mm
